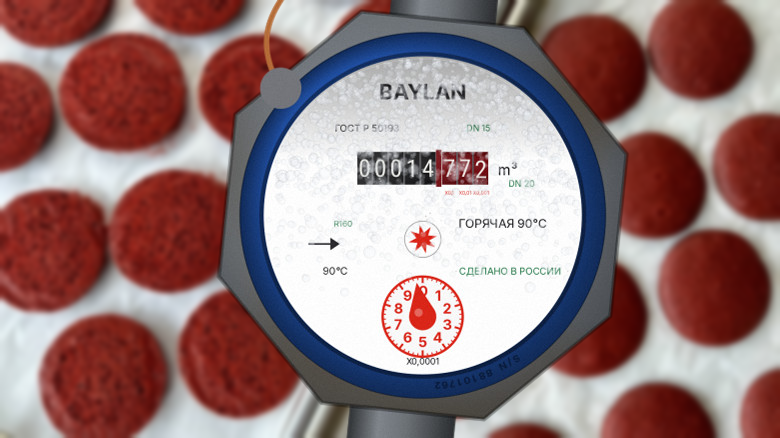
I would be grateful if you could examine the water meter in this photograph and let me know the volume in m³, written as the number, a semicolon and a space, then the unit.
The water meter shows 14.7719; m³
